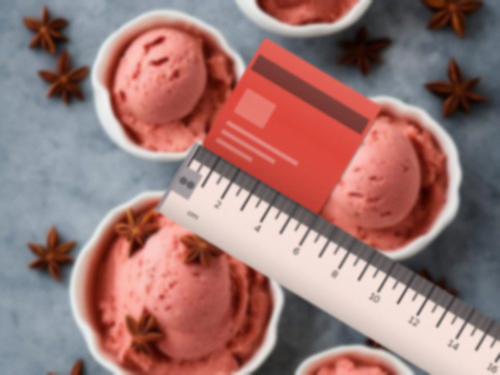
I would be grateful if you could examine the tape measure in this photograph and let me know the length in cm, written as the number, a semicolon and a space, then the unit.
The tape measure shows 6; cm
